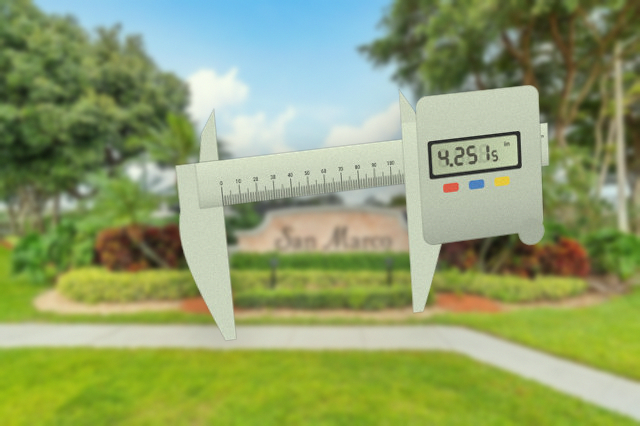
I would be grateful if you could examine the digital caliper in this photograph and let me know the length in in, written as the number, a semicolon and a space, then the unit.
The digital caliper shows 4.2515; in
